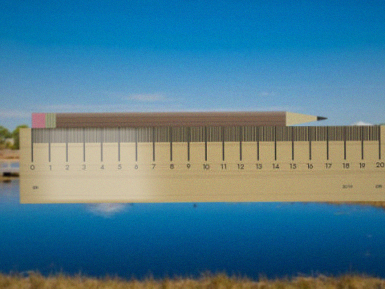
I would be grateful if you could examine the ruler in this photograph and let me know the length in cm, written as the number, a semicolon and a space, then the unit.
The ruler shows 17; cm
